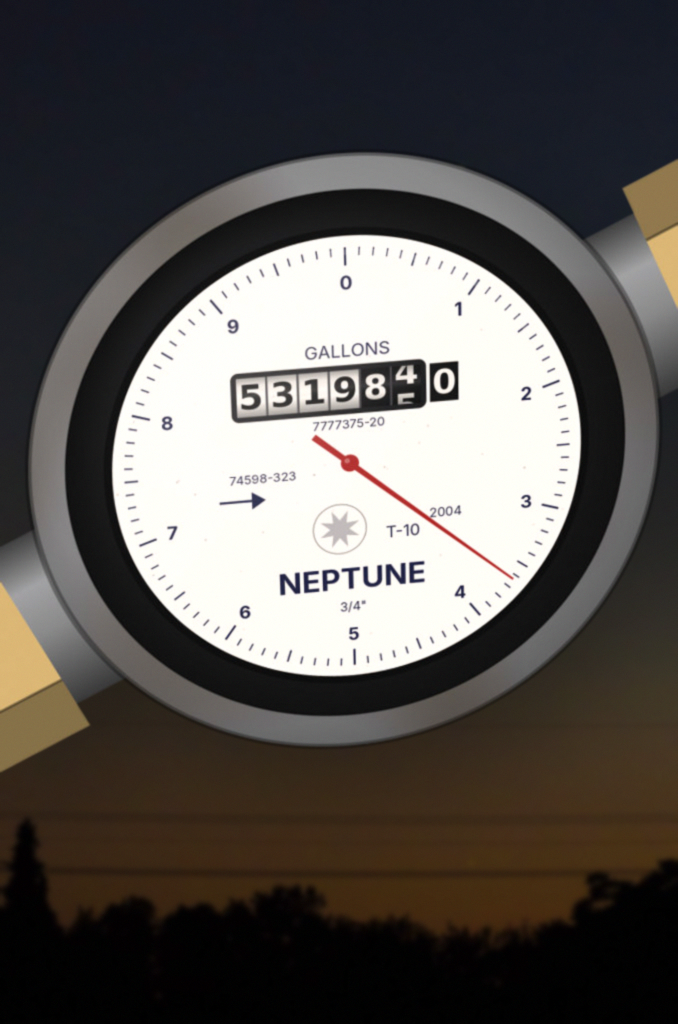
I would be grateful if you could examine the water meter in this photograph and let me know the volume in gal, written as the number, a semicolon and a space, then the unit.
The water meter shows 5319843.6; gal
